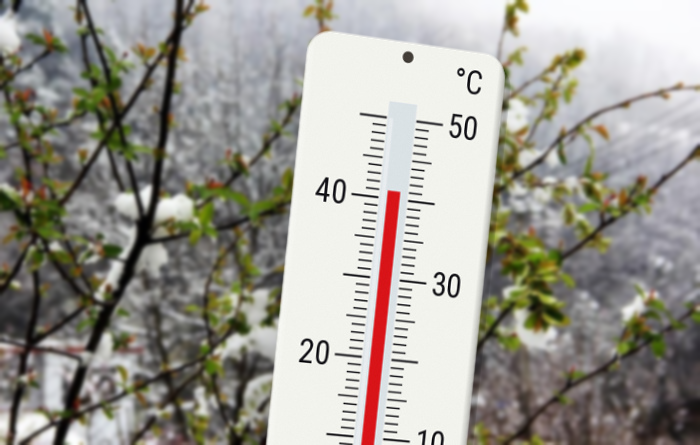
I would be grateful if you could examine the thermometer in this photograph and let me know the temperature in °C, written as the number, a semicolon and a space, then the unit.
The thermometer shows 41; °C
